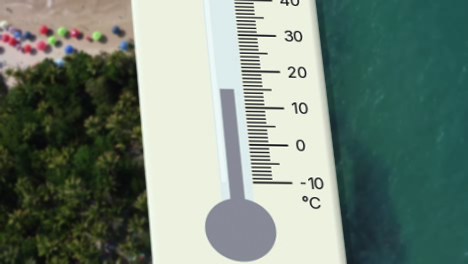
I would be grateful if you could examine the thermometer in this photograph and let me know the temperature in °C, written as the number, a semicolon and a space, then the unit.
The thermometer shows 15; °C
